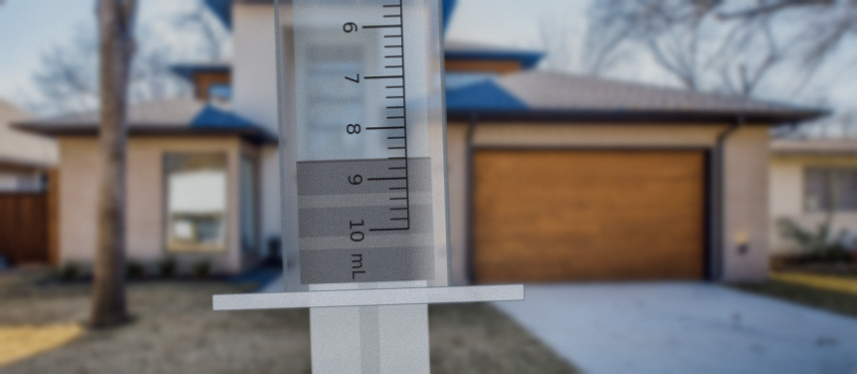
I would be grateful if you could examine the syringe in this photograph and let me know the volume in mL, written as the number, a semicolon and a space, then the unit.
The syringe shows 8.6; mL
